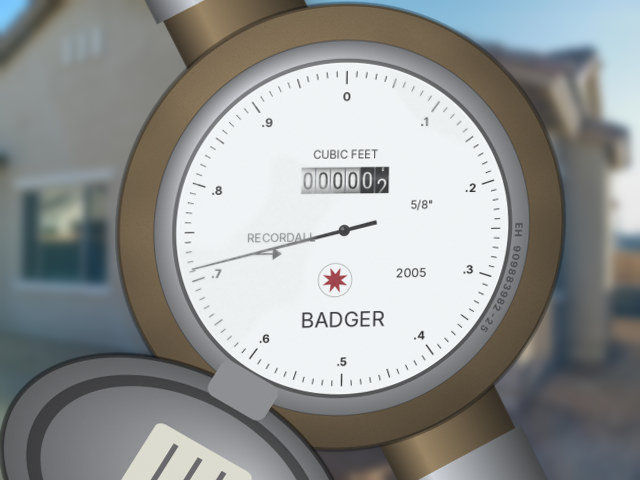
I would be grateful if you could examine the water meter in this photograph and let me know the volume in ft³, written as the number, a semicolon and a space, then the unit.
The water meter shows 1.71; ft³
